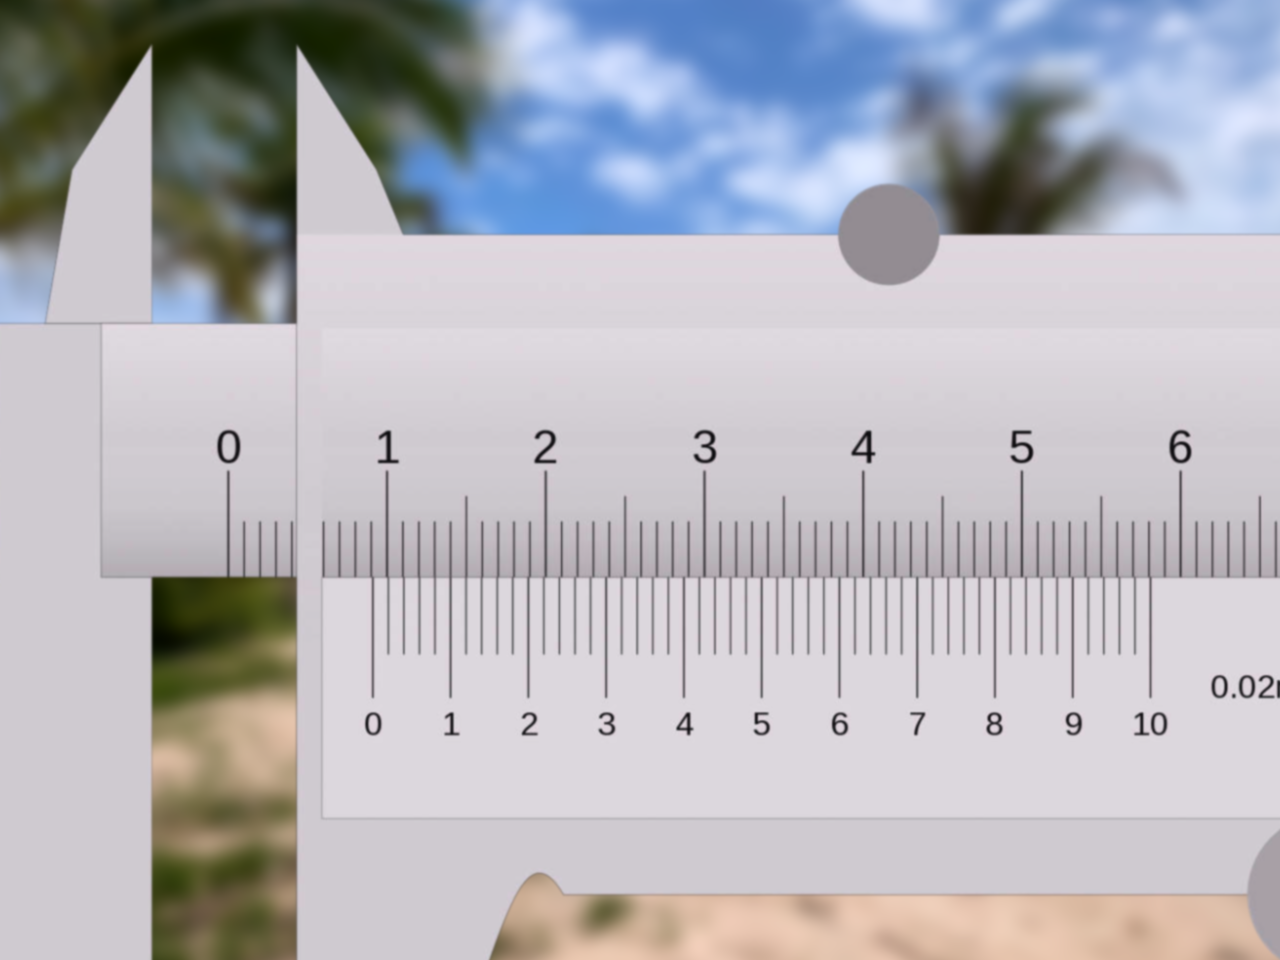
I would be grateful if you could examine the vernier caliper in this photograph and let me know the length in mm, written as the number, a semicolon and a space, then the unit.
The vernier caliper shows 9.1; mm
